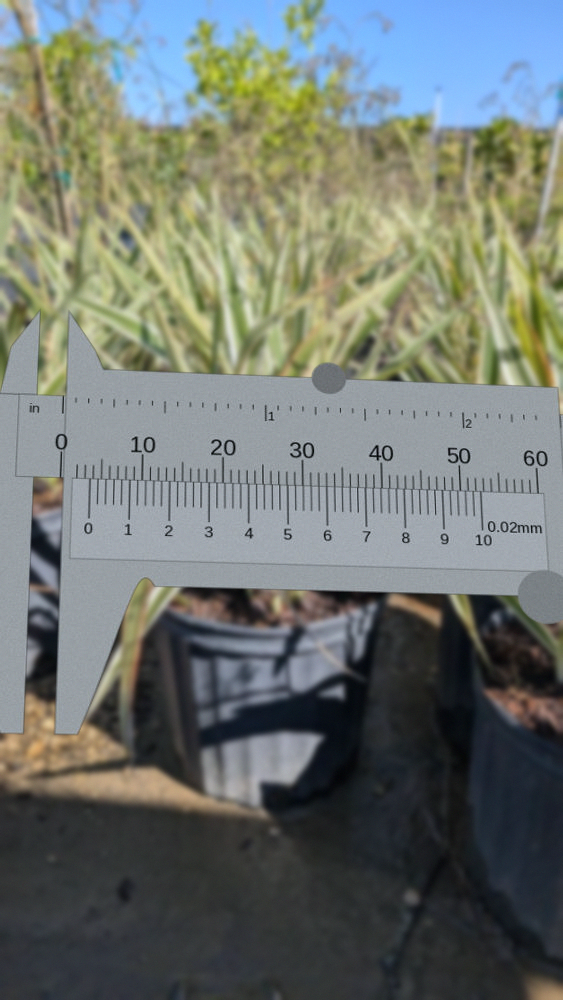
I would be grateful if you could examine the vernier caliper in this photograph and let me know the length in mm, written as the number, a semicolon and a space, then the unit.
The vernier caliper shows 3.6; mm
